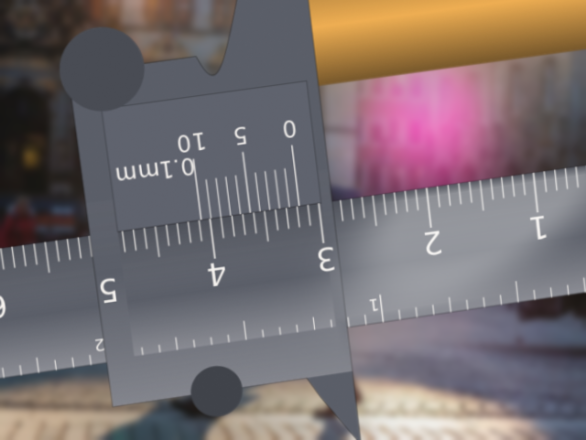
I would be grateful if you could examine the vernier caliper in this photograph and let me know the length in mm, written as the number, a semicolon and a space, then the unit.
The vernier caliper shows 31.8; mm
